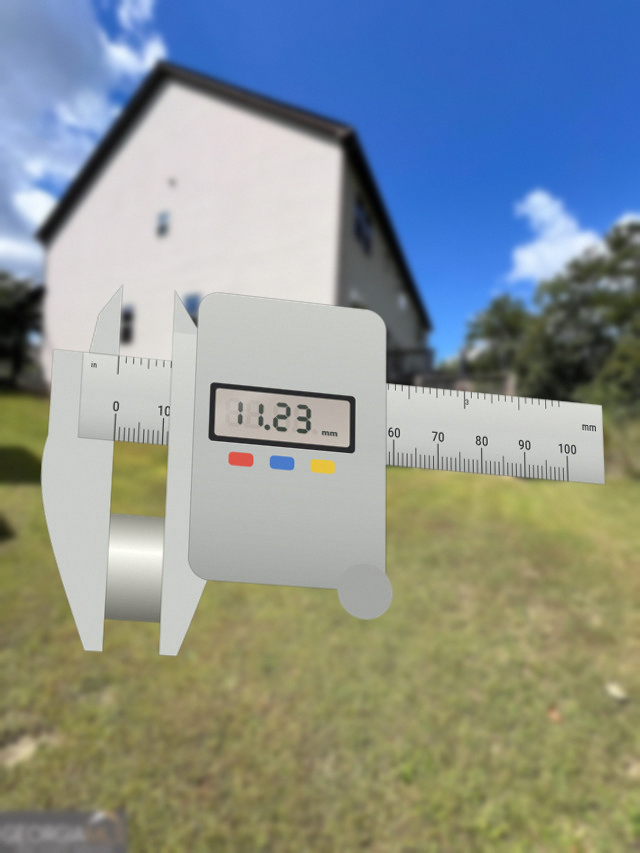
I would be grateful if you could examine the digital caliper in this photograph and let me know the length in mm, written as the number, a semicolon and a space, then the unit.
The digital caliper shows 11.23; mm
